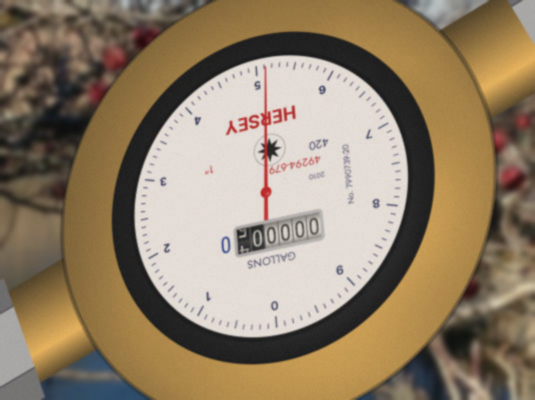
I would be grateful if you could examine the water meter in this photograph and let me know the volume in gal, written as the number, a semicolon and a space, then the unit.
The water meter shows 45.1; gal
